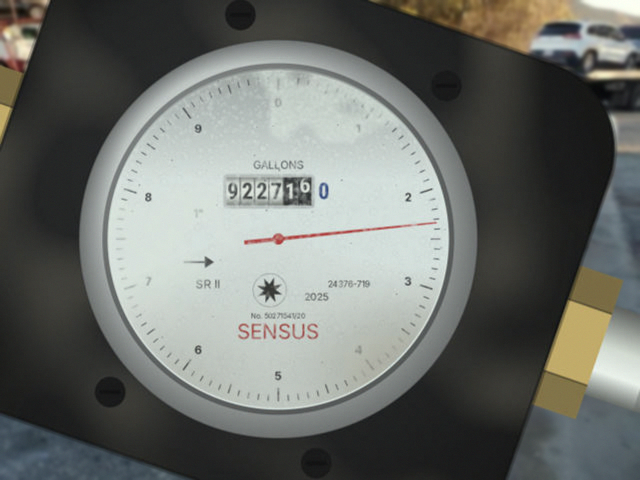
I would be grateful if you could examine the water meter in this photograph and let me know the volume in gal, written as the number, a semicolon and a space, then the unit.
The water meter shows 9227162.3; gal
